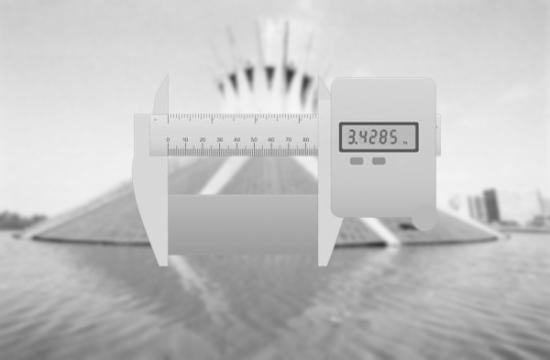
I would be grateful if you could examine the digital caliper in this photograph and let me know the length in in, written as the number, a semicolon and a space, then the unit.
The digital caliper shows 3.4285; in
